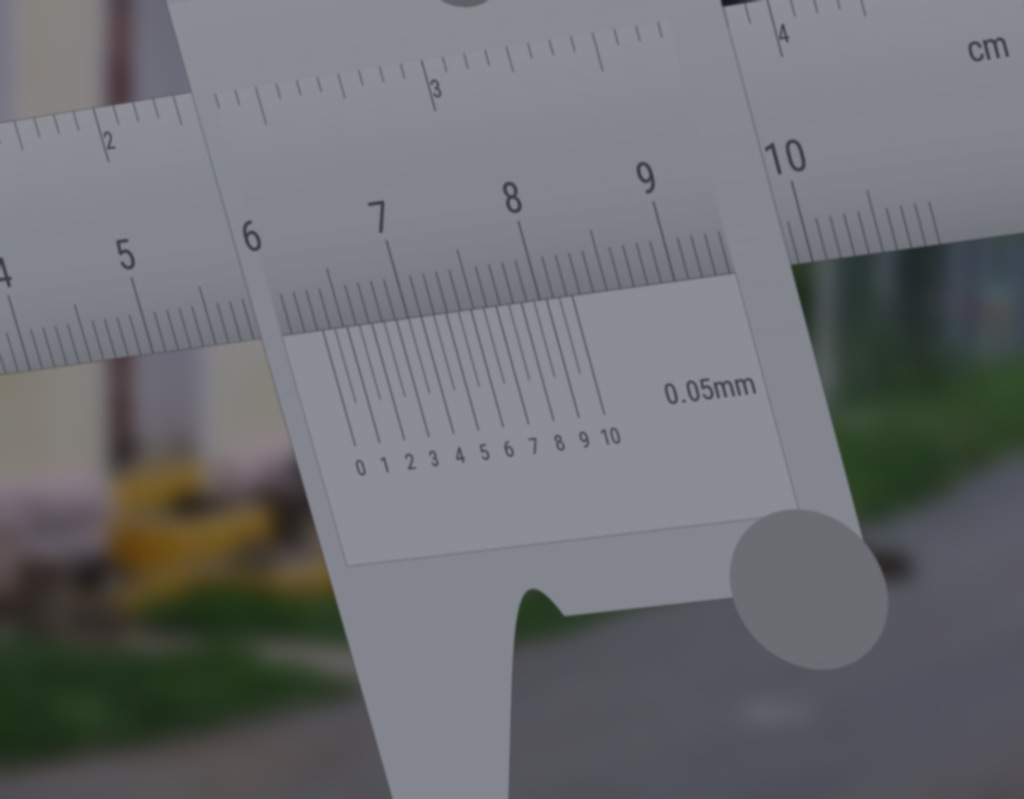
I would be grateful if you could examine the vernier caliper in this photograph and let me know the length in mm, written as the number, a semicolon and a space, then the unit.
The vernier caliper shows 63.4; mm
